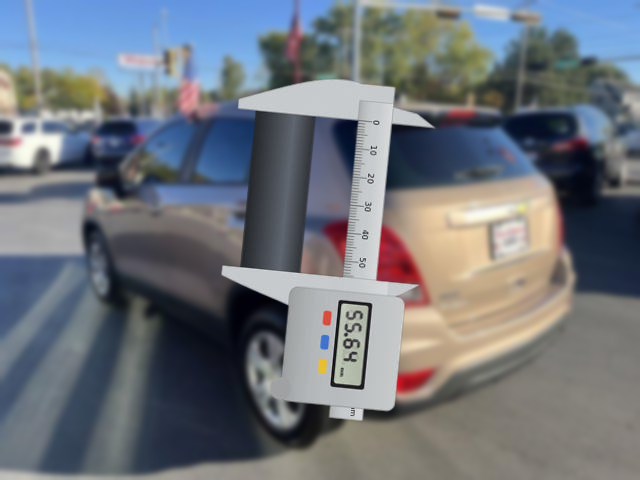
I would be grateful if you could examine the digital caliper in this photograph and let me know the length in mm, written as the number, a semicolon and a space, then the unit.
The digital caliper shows 55.64; mm
